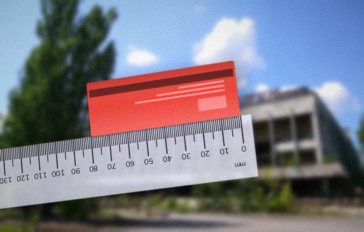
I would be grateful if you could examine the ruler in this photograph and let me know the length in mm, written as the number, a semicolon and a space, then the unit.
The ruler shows 80; mm
